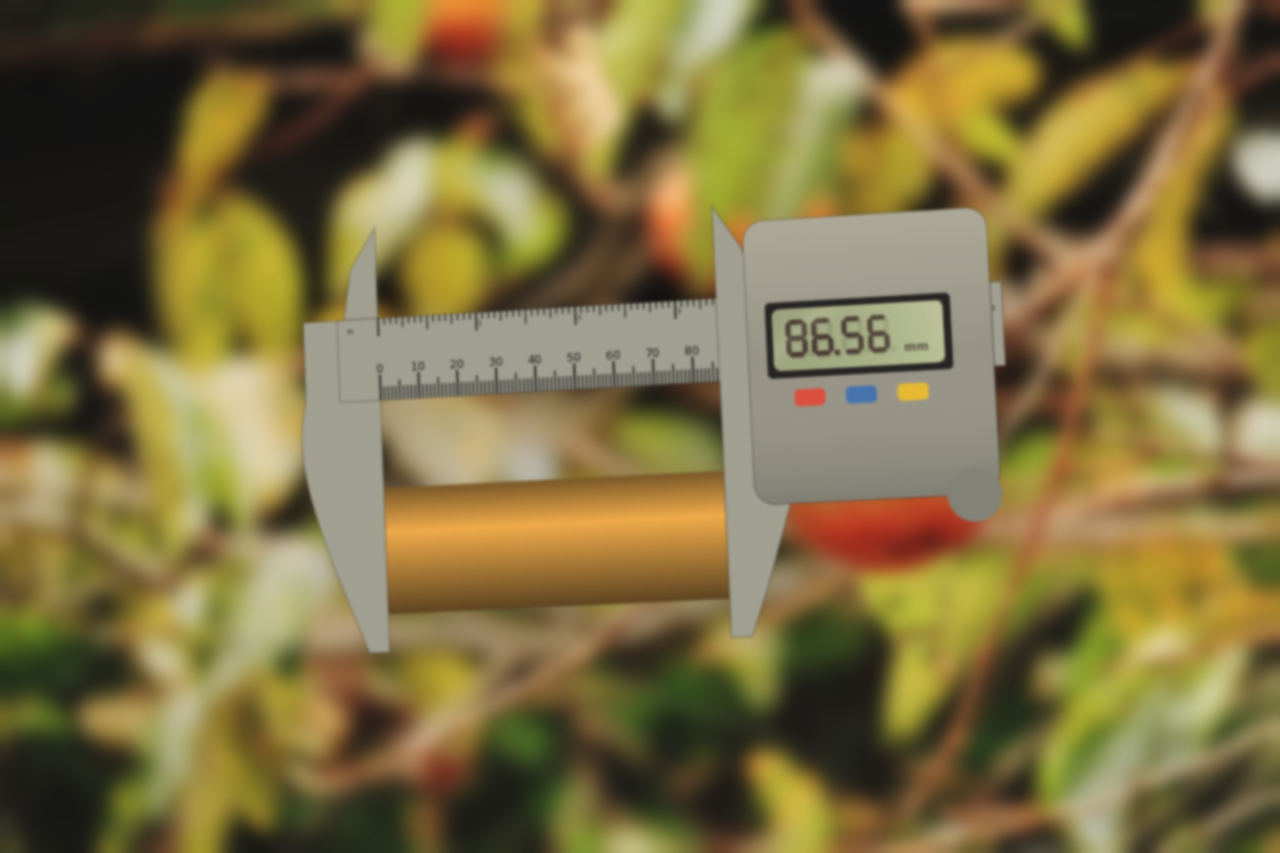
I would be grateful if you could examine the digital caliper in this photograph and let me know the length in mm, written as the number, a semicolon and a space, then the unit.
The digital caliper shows 86.56; mm
